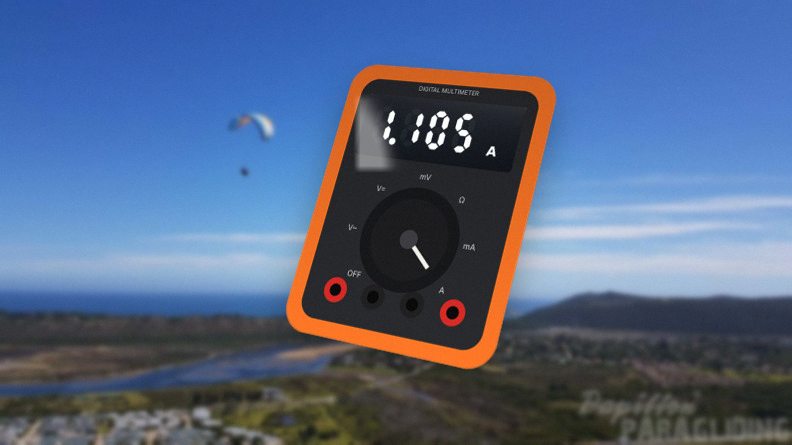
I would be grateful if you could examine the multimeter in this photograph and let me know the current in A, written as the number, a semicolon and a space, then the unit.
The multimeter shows 1.105; A
